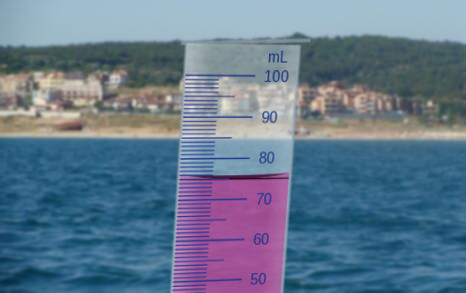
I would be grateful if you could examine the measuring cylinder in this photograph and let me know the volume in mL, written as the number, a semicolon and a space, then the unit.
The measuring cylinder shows 75; mL
